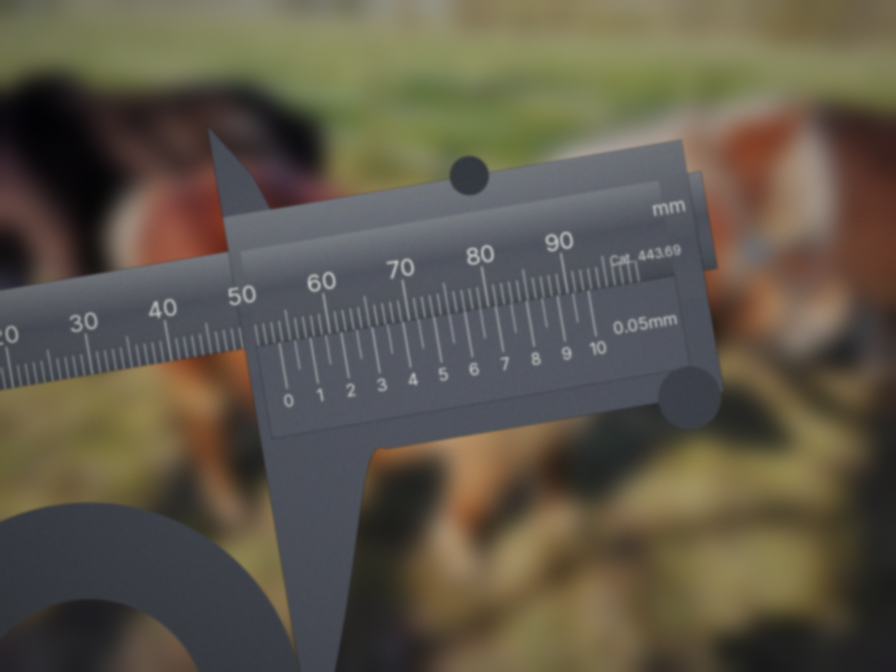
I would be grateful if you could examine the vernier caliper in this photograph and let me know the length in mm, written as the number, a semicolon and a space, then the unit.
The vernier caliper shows 53.6; mm
